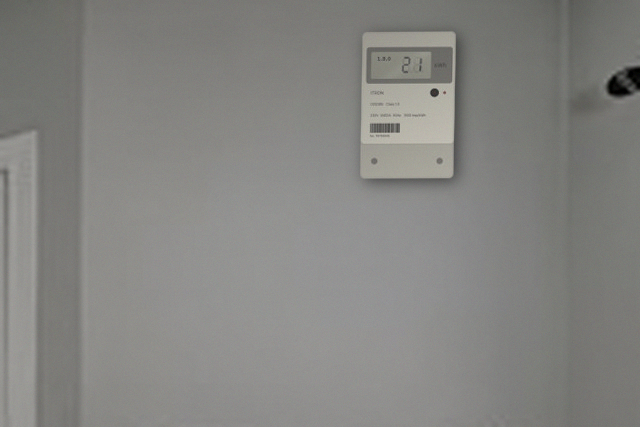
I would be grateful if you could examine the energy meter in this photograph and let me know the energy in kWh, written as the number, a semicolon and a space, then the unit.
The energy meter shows 21; kWh
